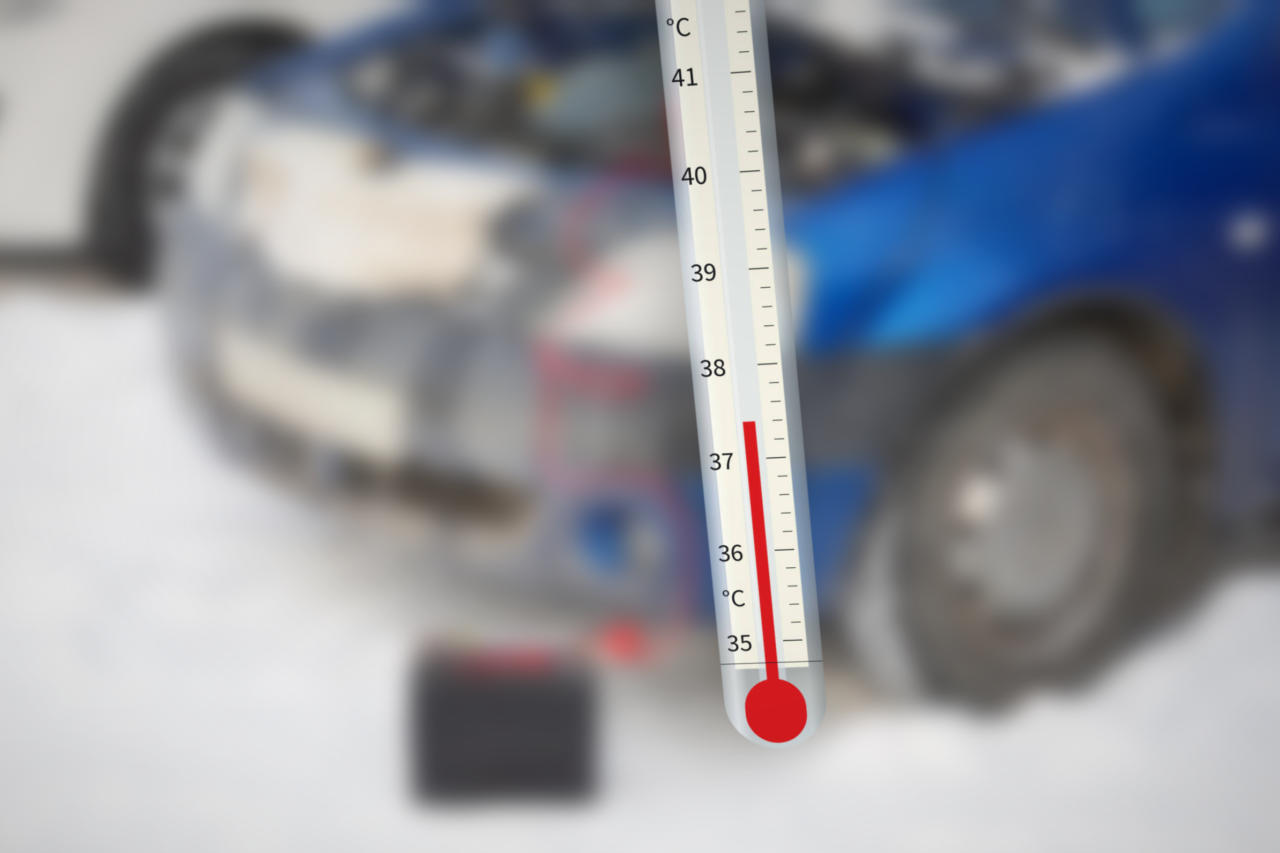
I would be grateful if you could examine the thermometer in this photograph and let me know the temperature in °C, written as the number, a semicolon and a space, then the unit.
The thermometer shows 37.4; °C
